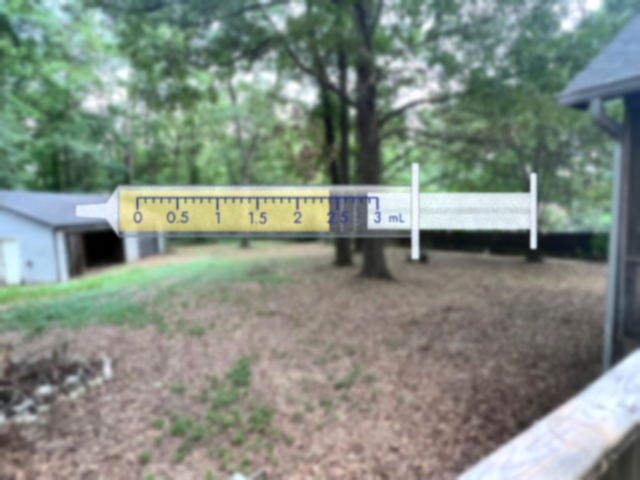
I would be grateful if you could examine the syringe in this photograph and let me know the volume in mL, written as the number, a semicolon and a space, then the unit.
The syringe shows 2.4; mL
